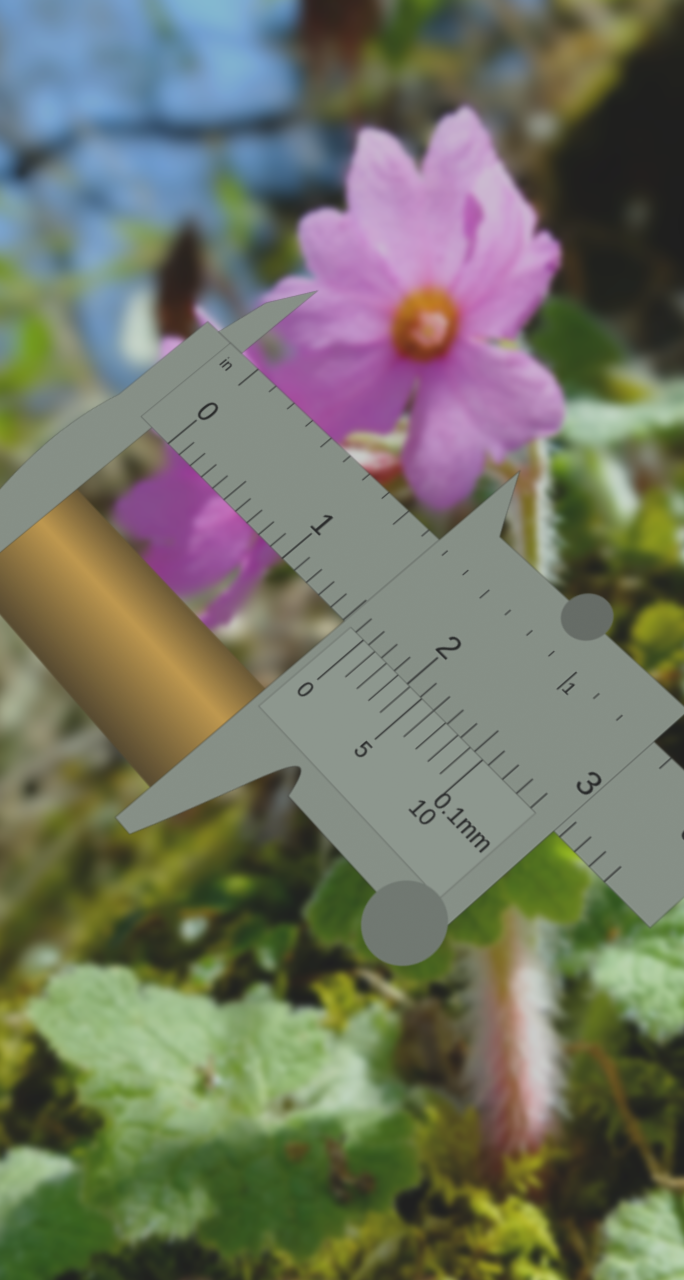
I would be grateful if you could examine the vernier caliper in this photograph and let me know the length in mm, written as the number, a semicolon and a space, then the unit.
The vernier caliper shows 16.6; mm
